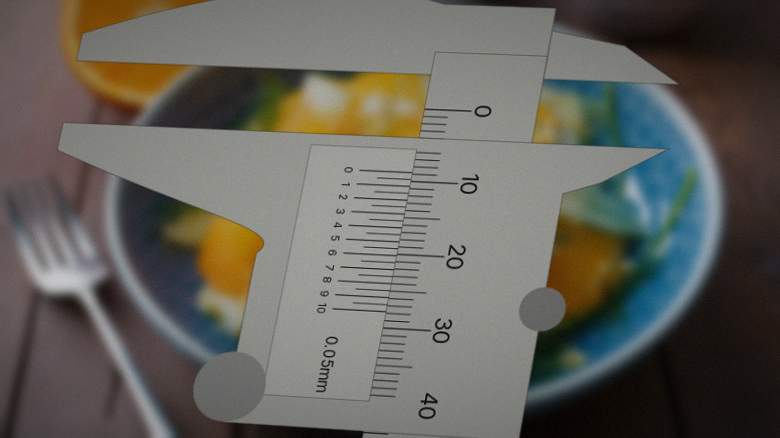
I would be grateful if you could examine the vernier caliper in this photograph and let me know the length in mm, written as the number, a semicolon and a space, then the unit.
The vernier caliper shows 8.8; mm
